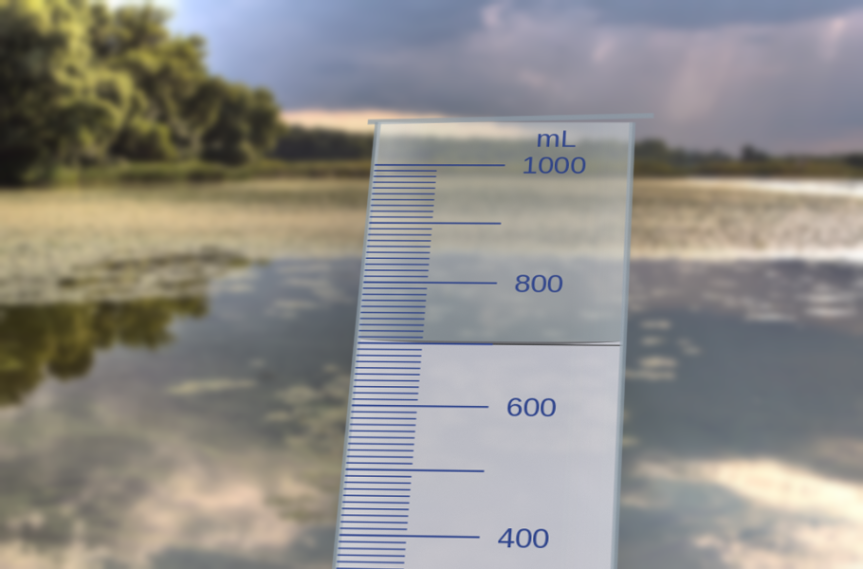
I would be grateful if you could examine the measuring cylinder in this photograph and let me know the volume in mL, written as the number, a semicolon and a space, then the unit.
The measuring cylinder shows 700; mL
